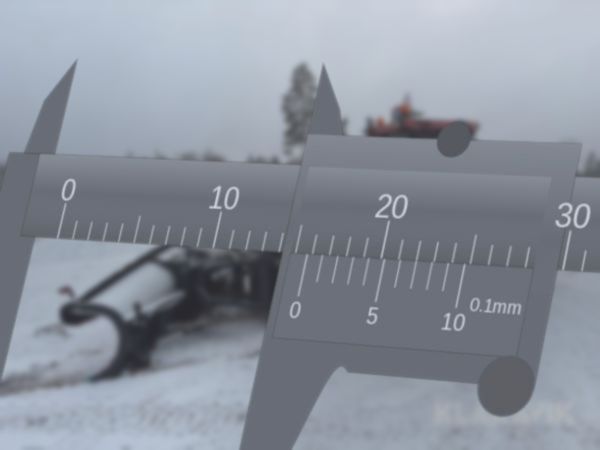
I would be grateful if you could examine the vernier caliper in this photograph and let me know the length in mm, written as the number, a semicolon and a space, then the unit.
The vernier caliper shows 15.7; mm
